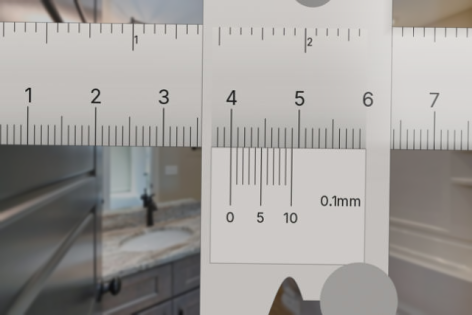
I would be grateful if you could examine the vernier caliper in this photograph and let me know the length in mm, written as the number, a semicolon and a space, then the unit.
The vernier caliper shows 40.0; mm
